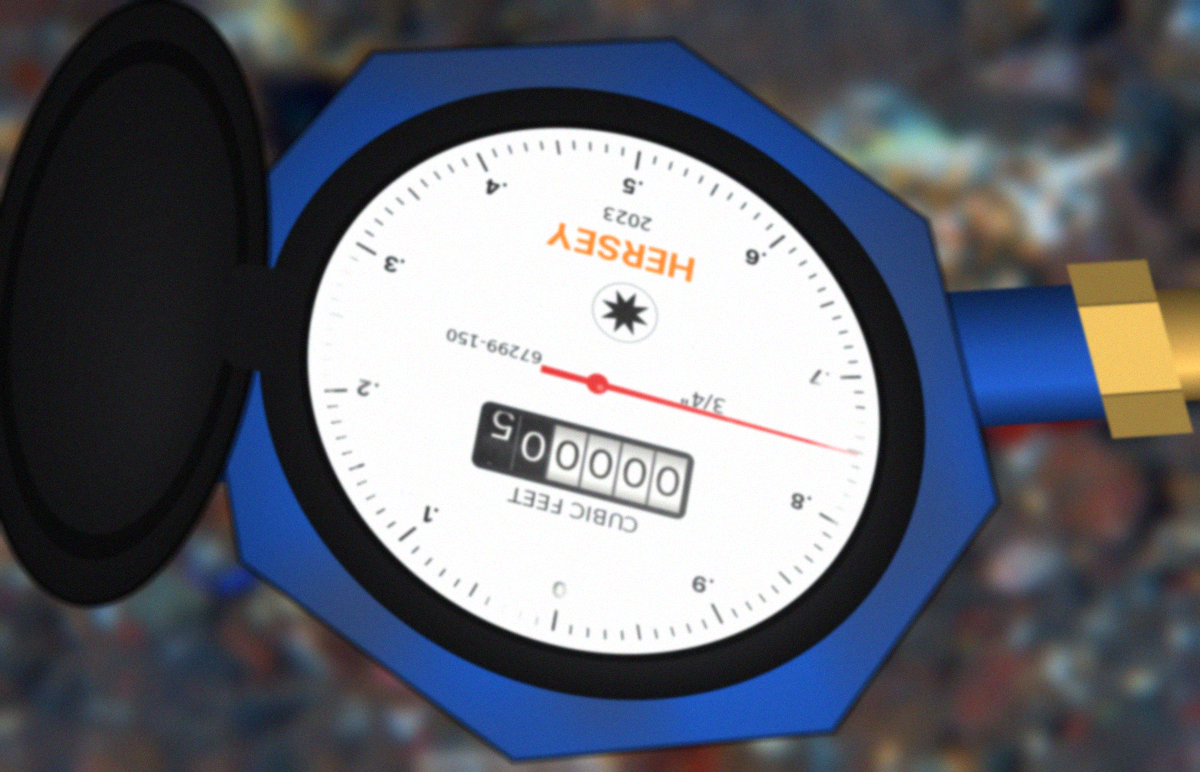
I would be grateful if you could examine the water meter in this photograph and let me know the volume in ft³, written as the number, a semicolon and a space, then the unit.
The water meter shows 4.75; ft³
